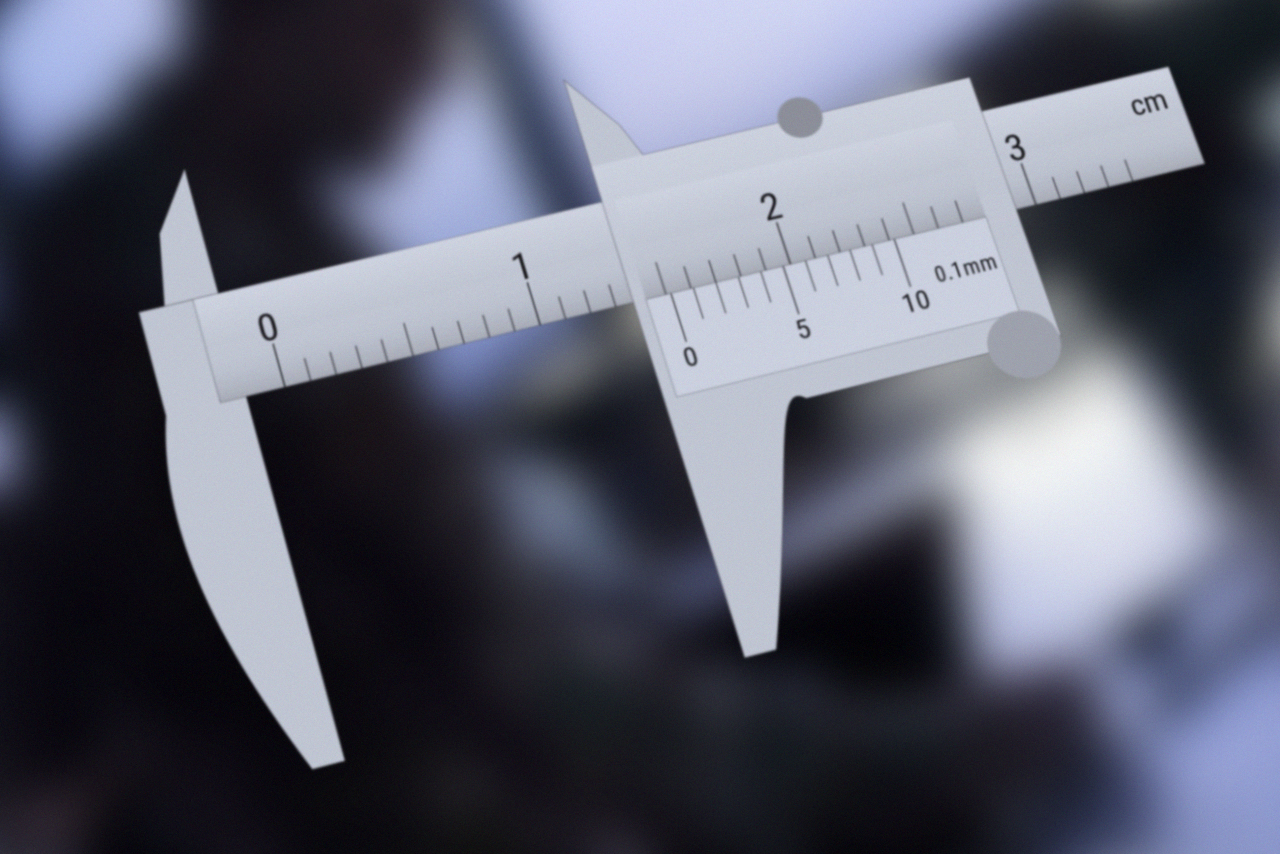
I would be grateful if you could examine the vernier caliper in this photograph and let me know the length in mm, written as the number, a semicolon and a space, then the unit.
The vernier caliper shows 15.2; mm
